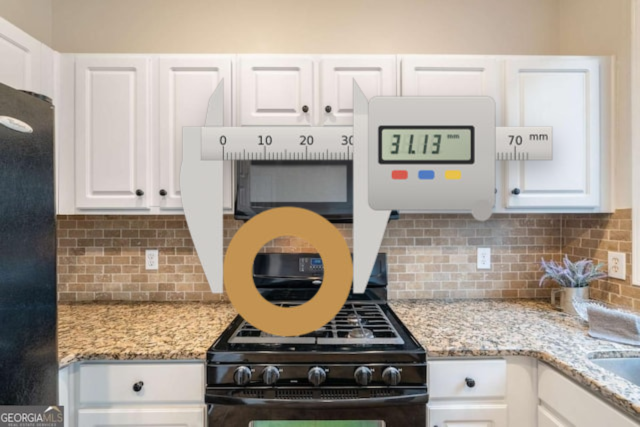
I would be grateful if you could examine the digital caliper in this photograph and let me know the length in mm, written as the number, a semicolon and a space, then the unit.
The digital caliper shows 31.13; mm
